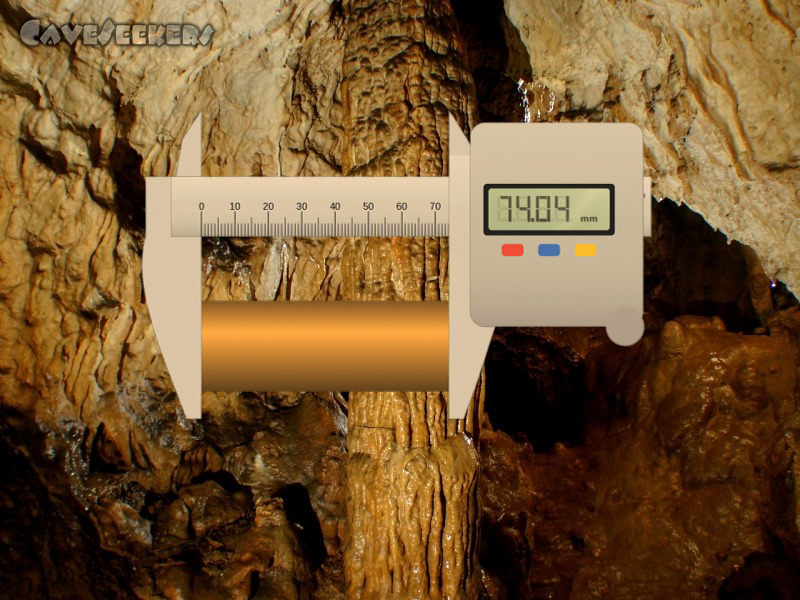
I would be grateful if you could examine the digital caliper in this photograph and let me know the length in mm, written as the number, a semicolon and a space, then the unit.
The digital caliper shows 74.04; mm
